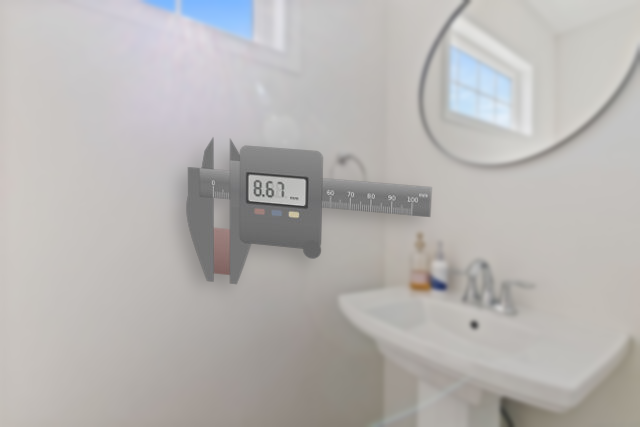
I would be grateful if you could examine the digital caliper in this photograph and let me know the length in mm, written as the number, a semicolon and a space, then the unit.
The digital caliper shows 8.67; mm
